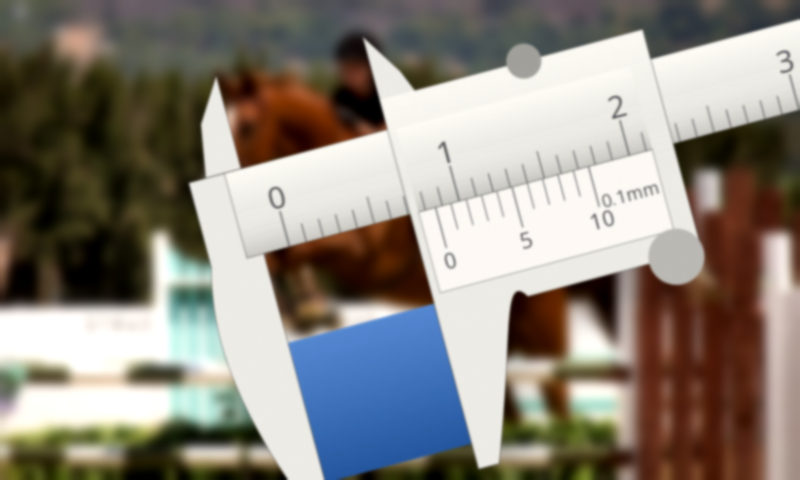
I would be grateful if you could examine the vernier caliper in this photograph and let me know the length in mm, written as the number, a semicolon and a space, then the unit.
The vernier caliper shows 8.6; mm
